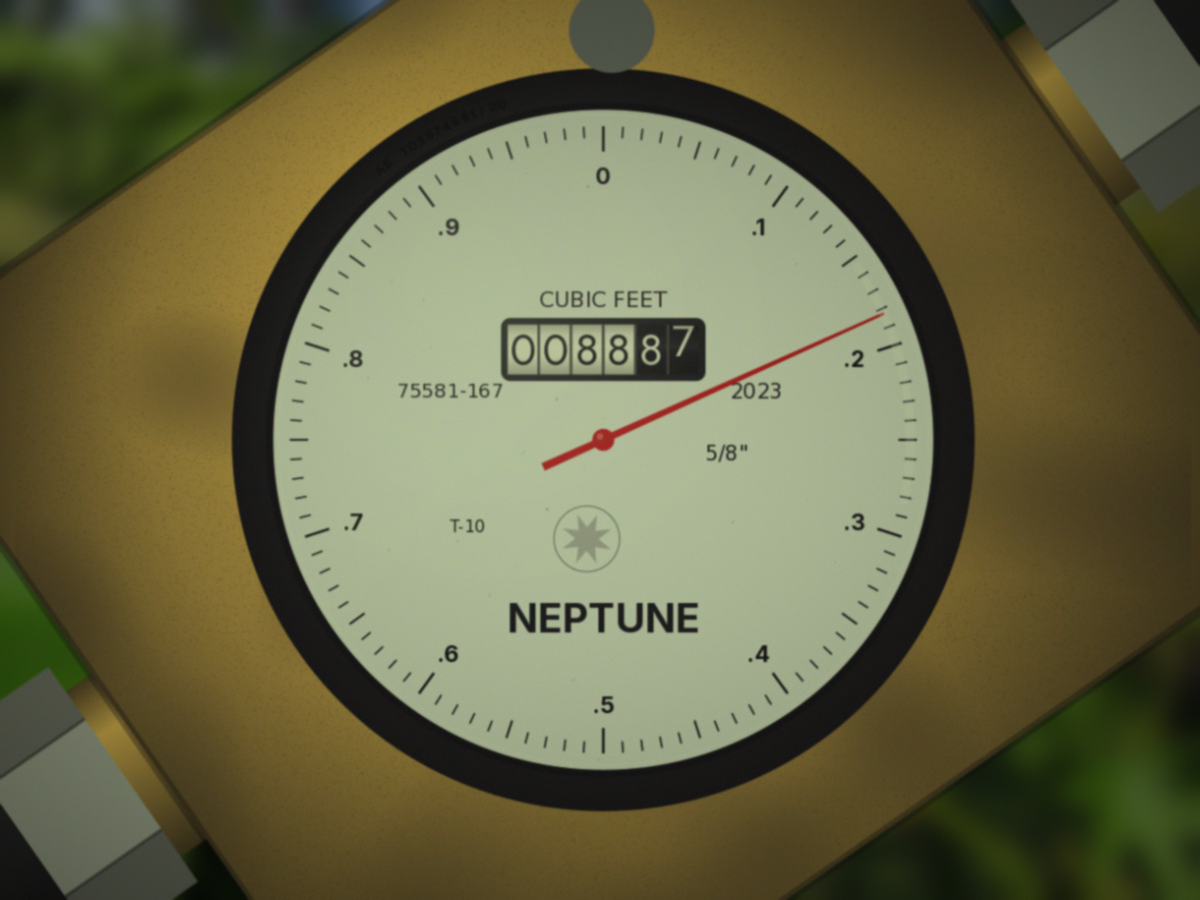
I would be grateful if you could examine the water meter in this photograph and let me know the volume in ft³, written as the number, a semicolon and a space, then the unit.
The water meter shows 8887.18; ft³
